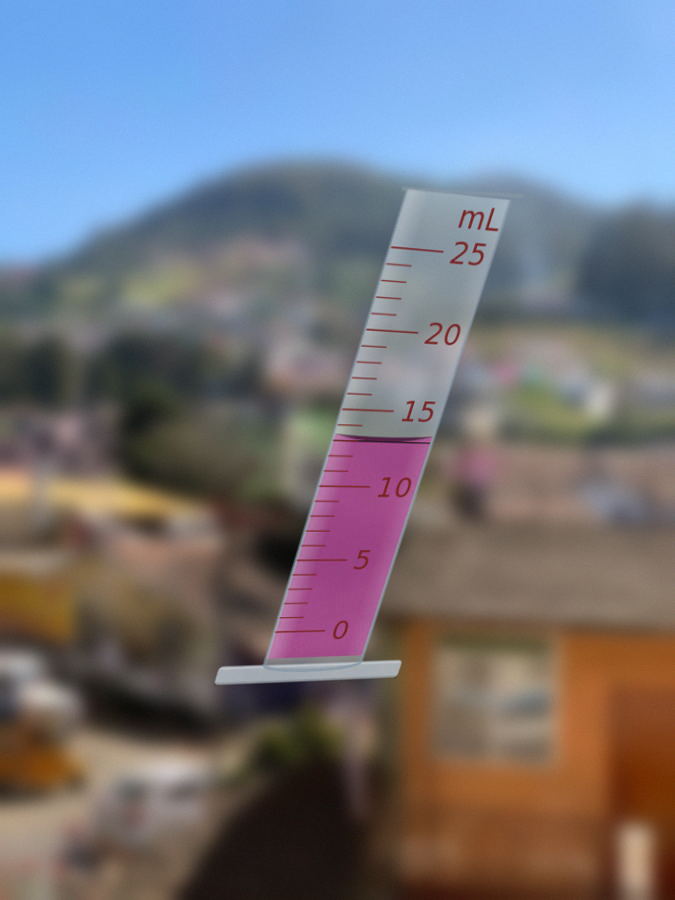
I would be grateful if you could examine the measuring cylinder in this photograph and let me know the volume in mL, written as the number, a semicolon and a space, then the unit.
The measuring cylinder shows 13; mL
